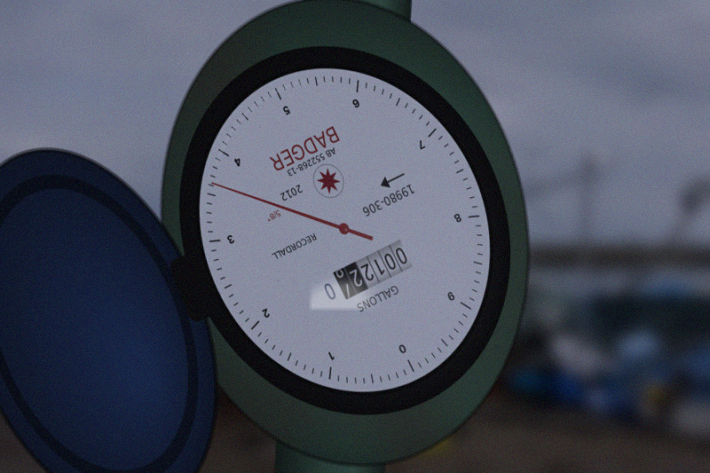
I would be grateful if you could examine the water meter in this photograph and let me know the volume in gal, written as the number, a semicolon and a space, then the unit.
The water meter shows 12273.6; gal
